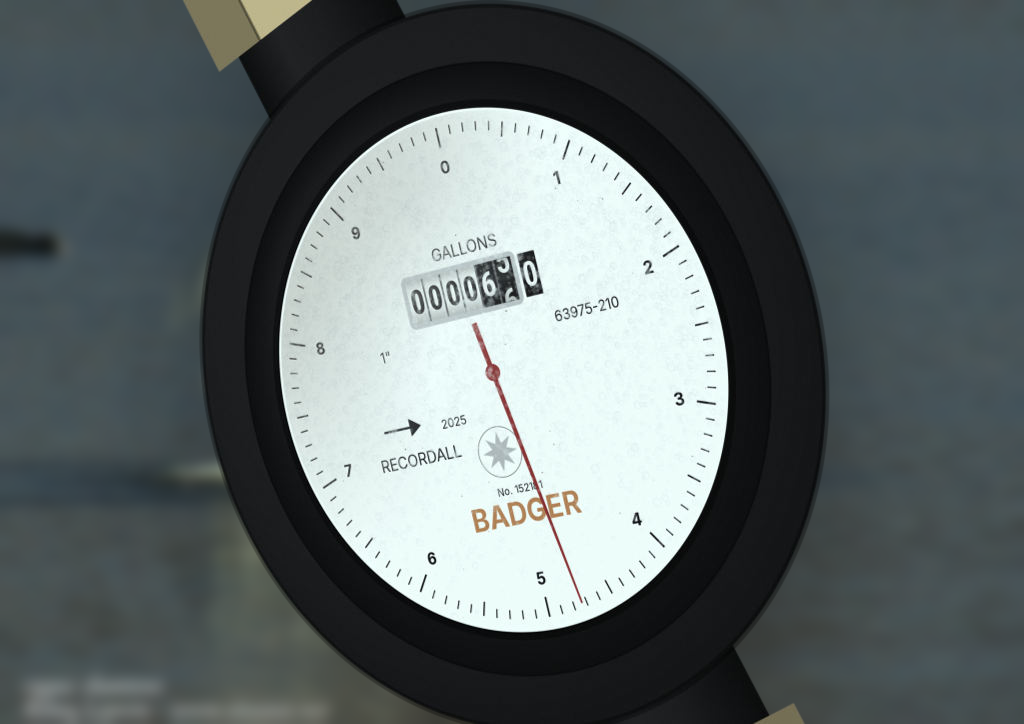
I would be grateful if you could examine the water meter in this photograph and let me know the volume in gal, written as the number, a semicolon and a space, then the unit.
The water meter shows 654.7; gal
